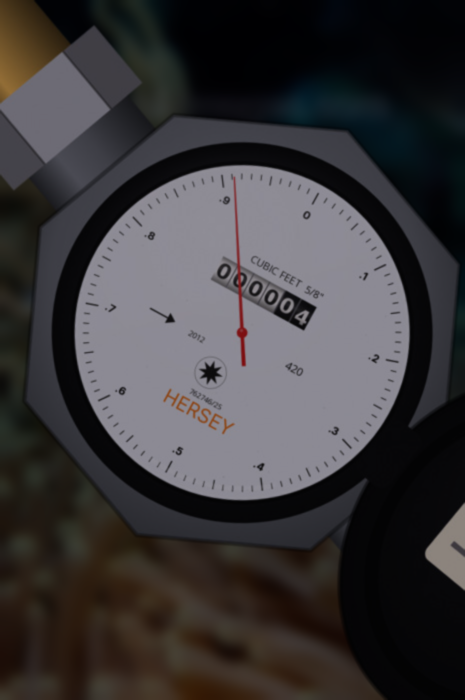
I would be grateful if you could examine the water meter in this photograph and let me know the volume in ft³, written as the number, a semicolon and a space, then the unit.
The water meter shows 3.91; ft³
